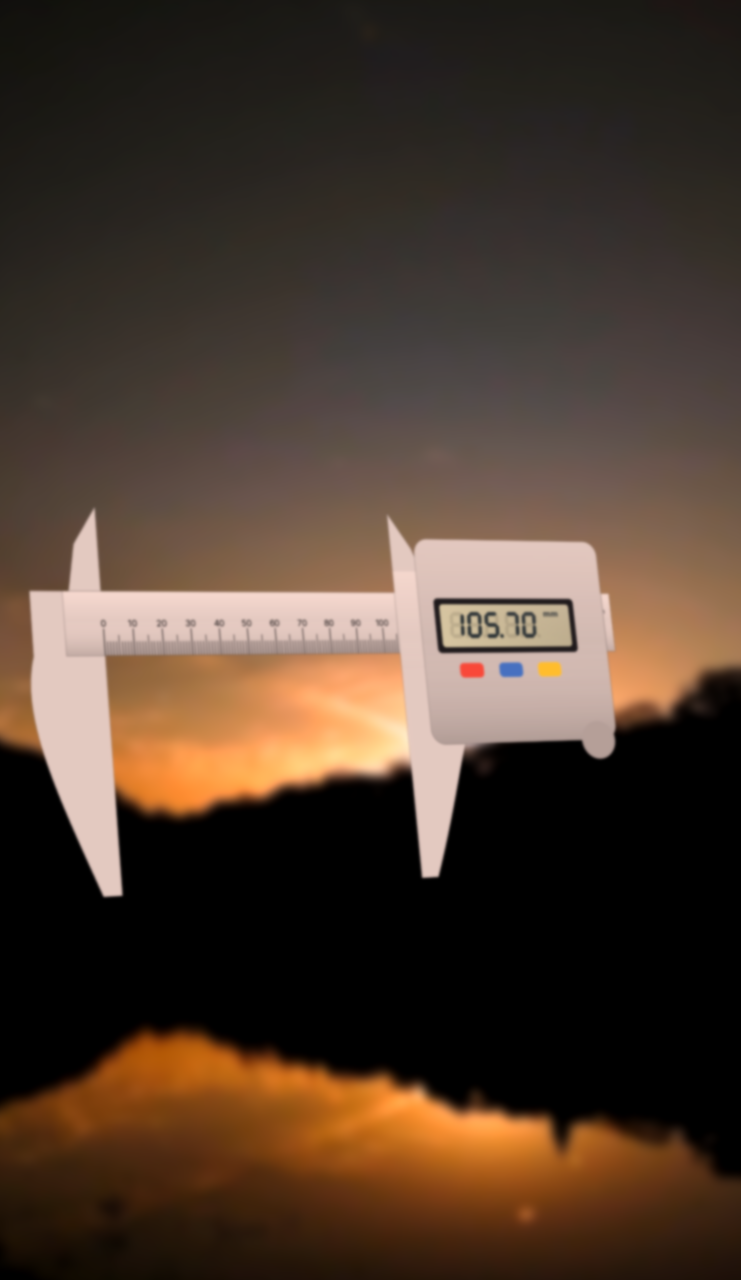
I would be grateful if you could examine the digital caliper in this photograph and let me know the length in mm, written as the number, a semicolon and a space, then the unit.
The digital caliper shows 105.70; mm
